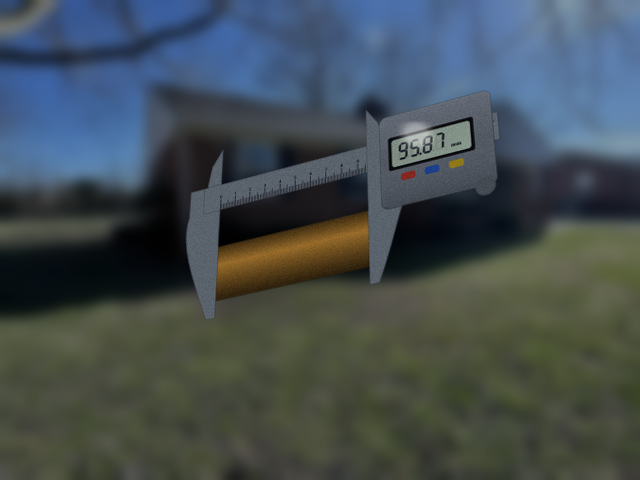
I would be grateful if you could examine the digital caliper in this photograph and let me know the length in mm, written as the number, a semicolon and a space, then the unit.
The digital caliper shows 95.87; mm
